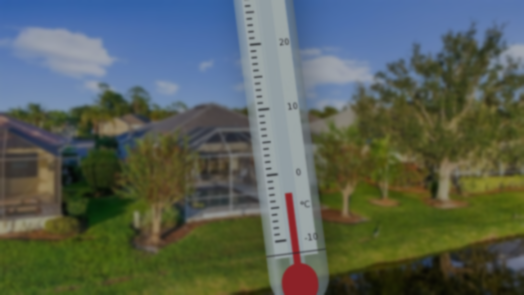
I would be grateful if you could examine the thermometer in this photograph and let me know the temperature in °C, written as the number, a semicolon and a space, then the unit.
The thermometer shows -3; °C
